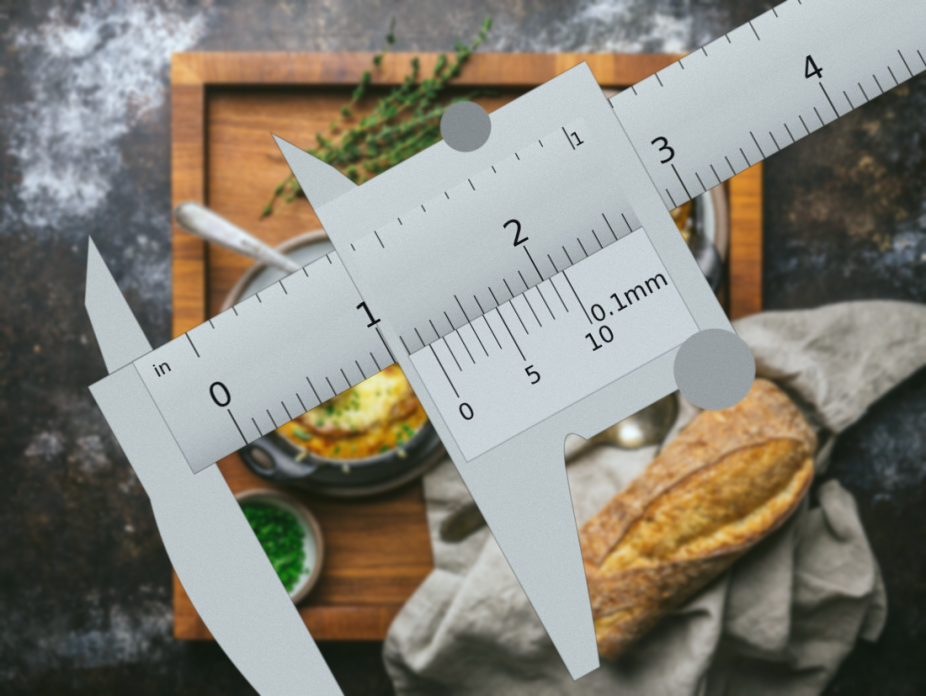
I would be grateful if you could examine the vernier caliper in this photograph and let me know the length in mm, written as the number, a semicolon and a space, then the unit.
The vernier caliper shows 12.3; mm
